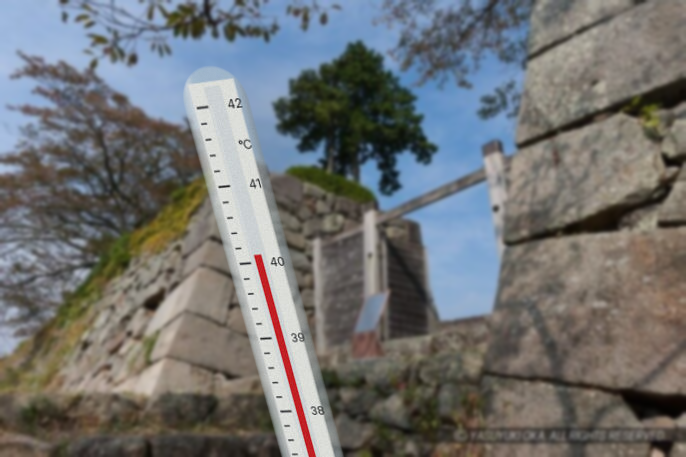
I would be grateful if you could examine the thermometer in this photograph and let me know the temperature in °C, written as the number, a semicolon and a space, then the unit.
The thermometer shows 40.1; °C
